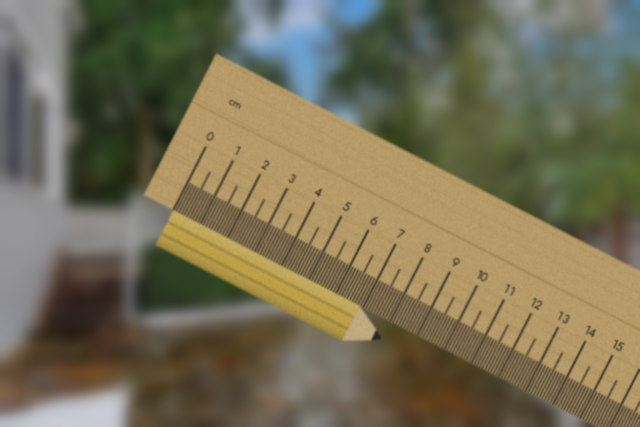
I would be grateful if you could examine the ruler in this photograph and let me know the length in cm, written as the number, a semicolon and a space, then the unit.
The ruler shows 8; cm
